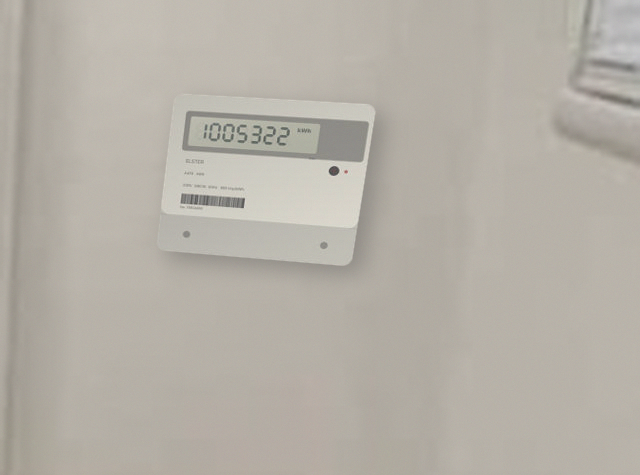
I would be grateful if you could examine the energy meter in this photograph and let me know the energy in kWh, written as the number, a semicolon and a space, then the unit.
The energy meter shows 1005322; kWh
